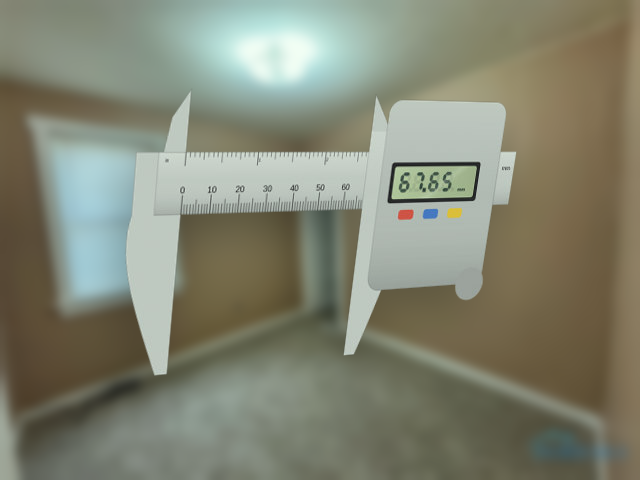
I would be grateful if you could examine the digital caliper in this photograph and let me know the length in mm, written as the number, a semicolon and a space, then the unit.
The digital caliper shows 67.65; mm
